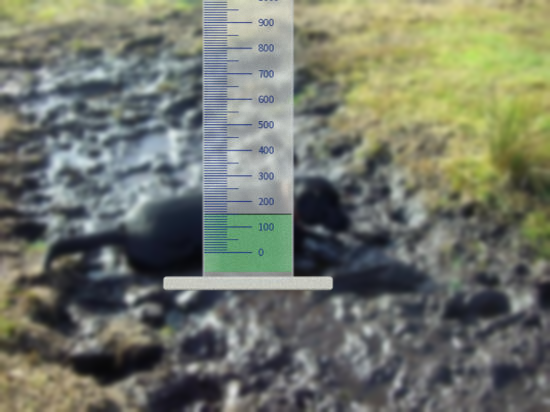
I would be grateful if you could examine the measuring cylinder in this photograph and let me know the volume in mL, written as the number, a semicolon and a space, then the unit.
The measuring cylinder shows 150; mL
